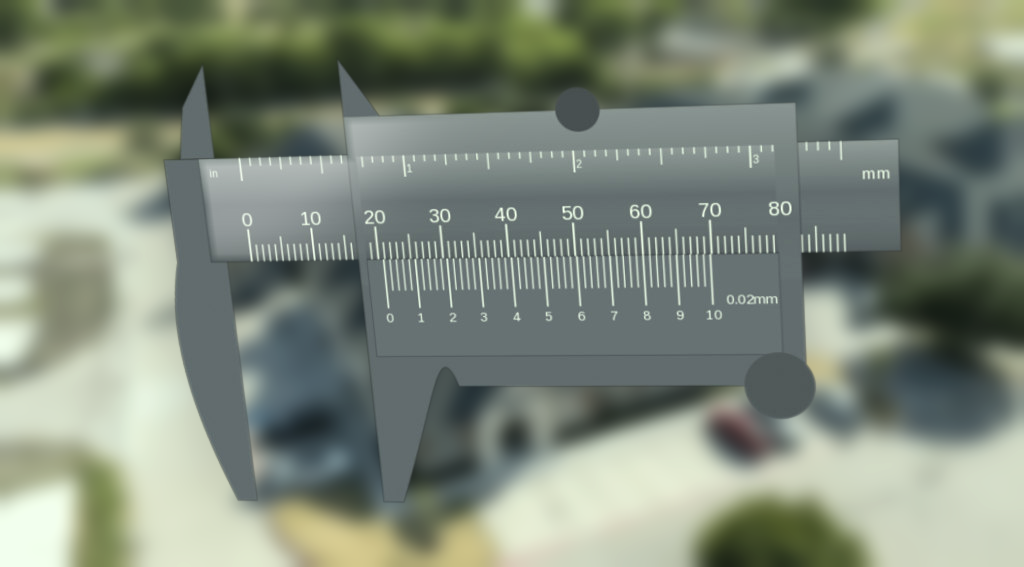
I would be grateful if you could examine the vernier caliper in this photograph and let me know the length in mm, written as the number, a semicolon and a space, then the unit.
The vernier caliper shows 20.8; mm
